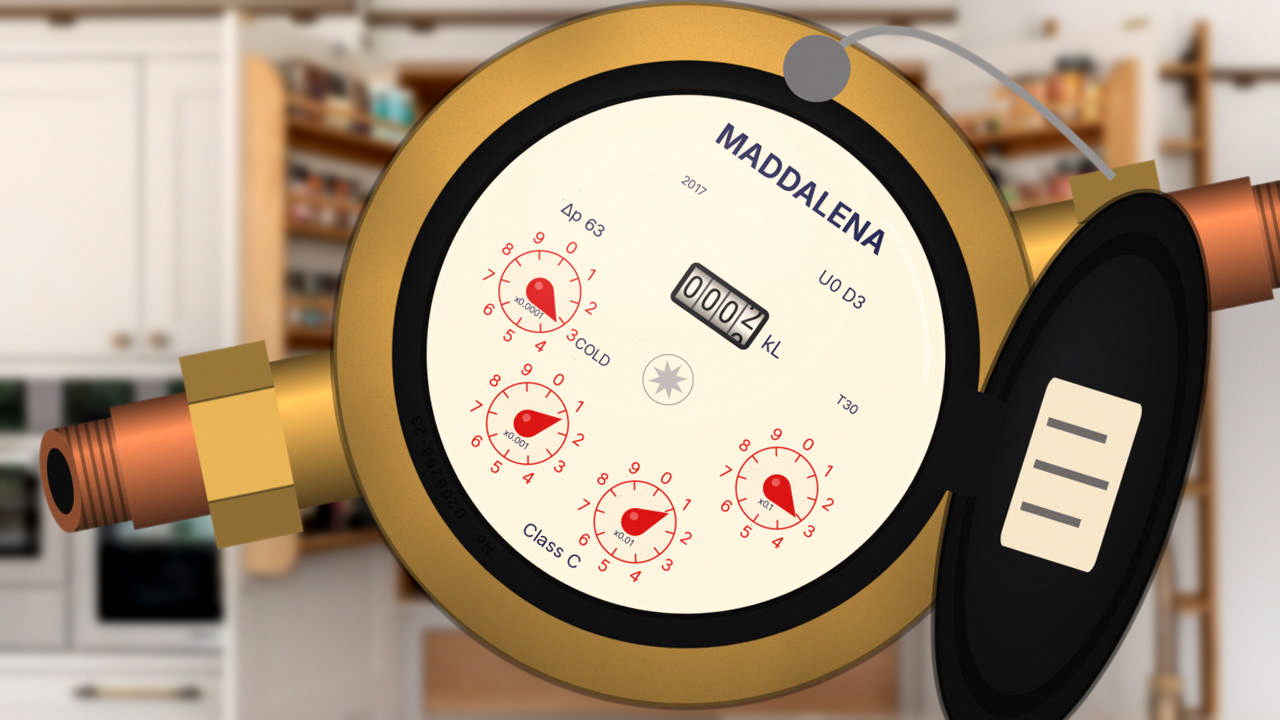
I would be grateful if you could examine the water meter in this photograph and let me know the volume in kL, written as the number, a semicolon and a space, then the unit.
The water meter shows 2.3113; kL
